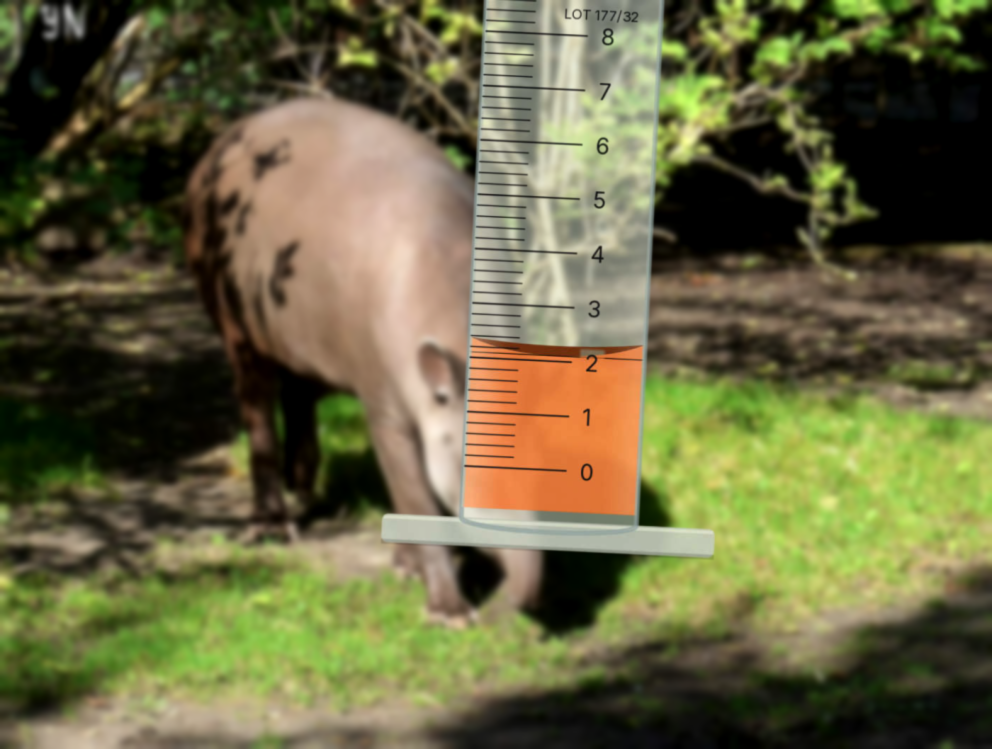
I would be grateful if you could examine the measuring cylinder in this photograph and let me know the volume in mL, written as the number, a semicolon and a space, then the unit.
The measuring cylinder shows 2.1; mL
